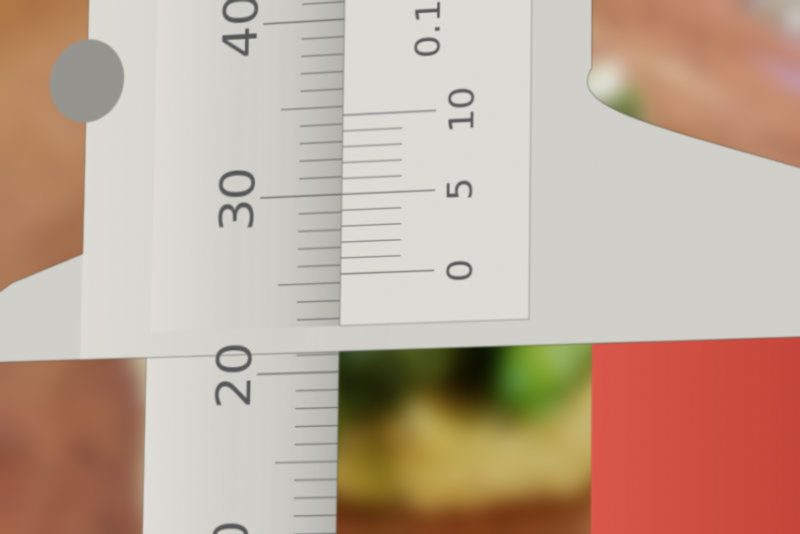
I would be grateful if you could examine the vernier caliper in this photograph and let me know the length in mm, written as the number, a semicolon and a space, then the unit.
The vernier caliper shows 25.5; mm
